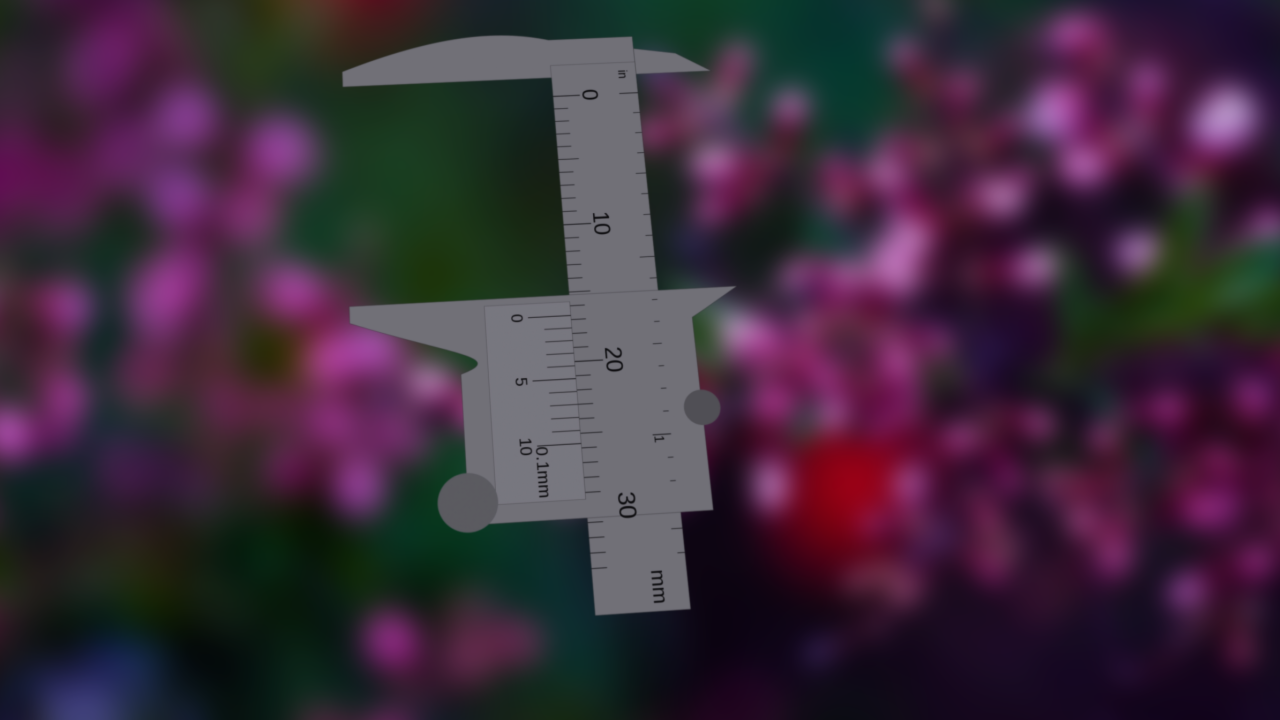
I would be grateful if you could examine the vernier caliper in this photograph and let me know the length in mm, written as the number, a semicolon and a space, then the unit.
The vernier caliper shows 16.7; mm
